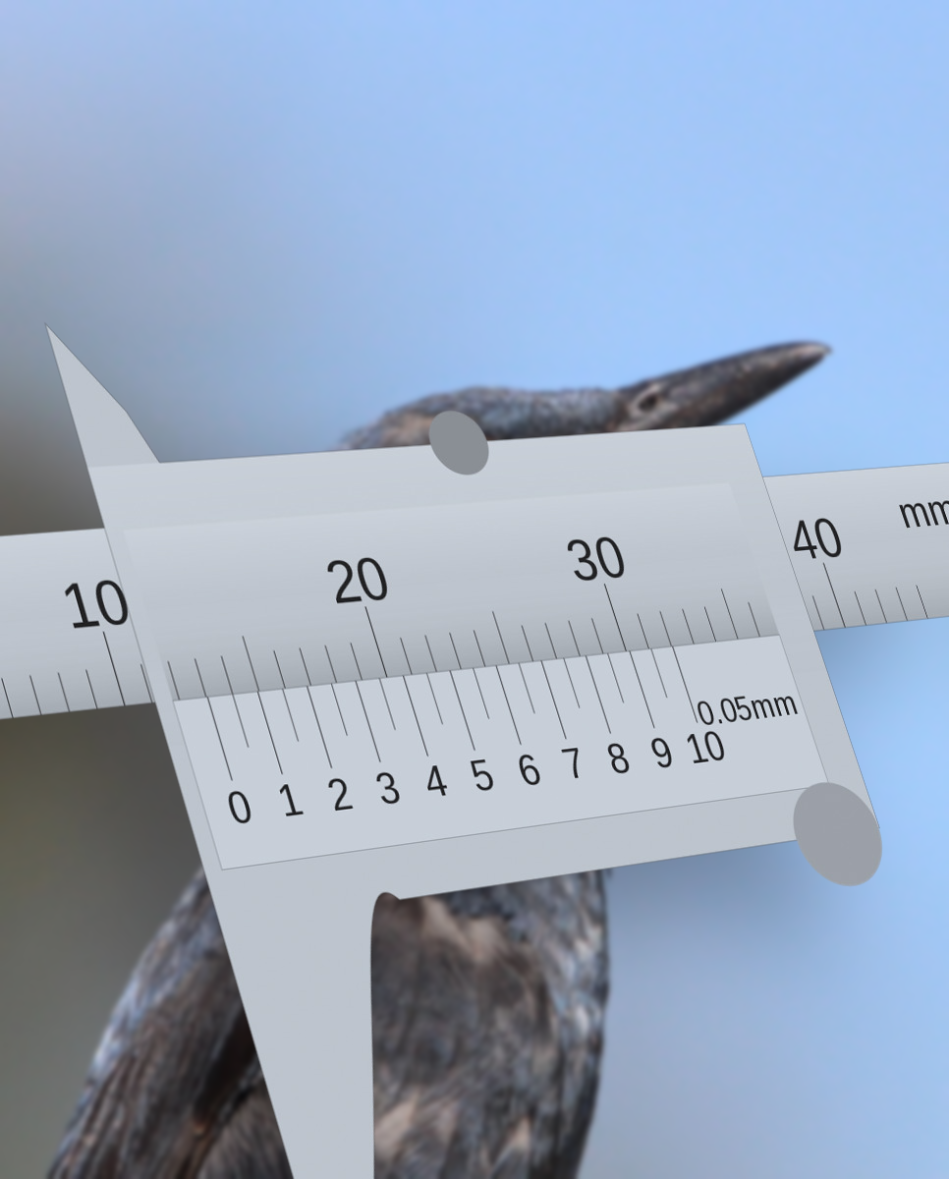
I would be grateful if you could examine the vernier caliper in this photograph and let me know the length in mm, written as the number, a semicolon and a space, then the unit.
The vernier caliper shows 13.05; mm
